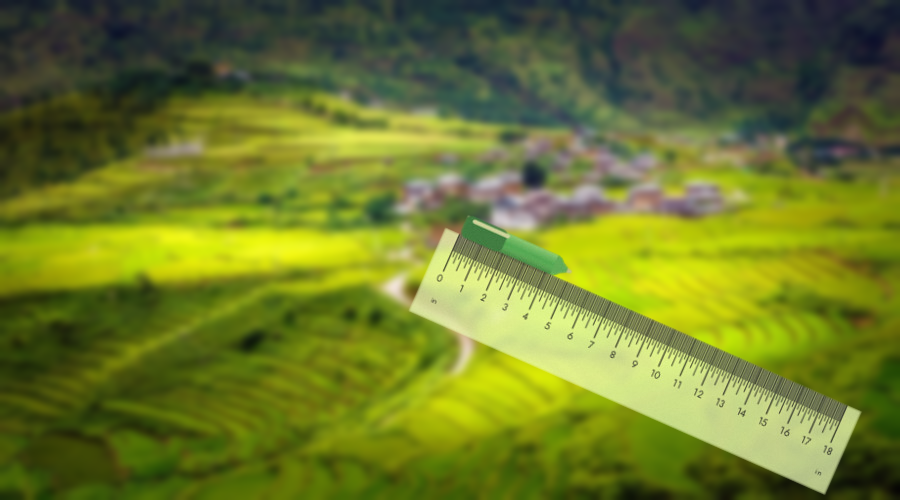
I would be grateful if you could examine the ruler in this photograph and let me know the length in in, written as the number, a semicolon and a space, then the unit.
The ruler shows 5; in
